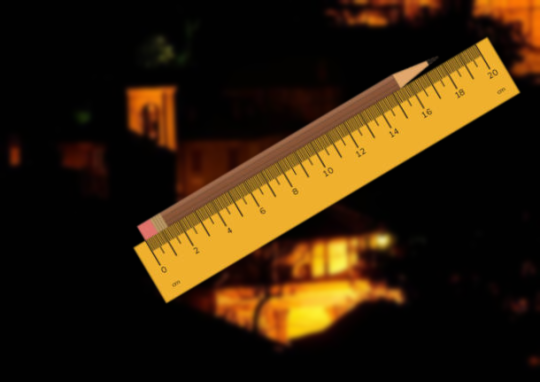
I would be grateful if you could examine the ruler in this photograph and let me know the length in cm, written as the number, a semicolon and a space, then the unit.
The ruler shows 18; cm
